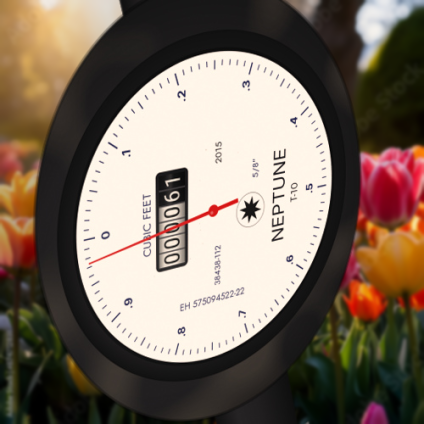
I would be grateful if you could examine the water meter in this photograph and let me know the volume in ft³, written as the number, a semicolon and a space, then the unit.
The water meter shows 60.97; ft³
